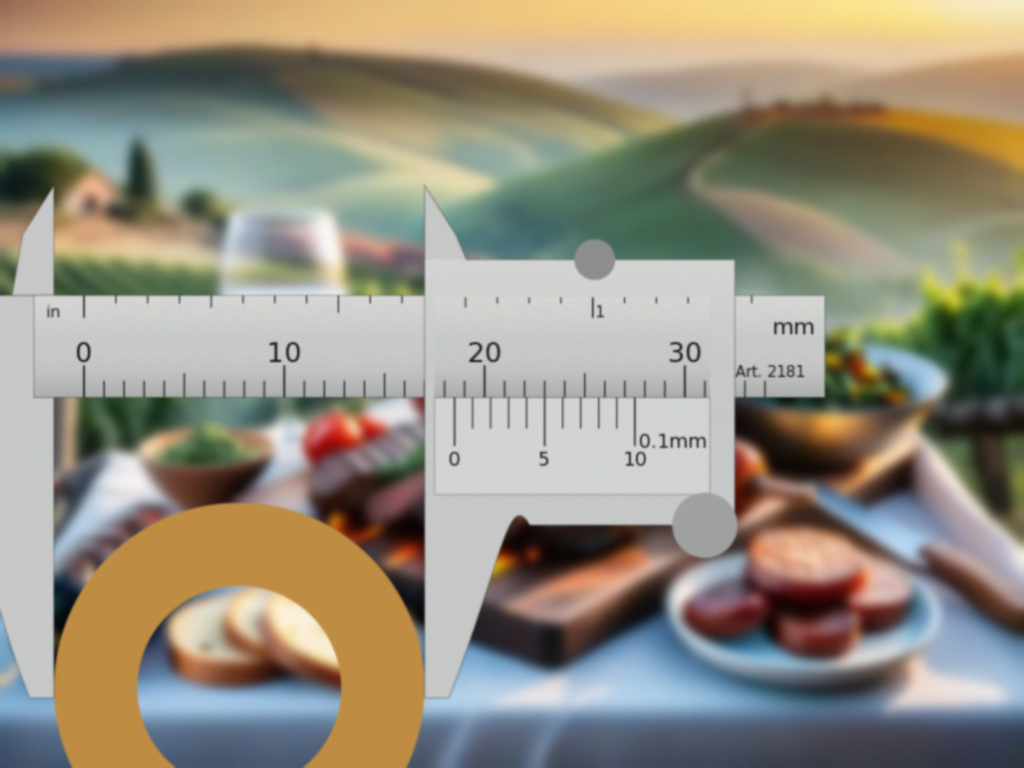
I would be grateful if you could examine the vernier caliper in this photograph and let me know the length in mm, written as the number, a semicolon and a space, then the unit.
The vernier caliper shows 18.5; mm
